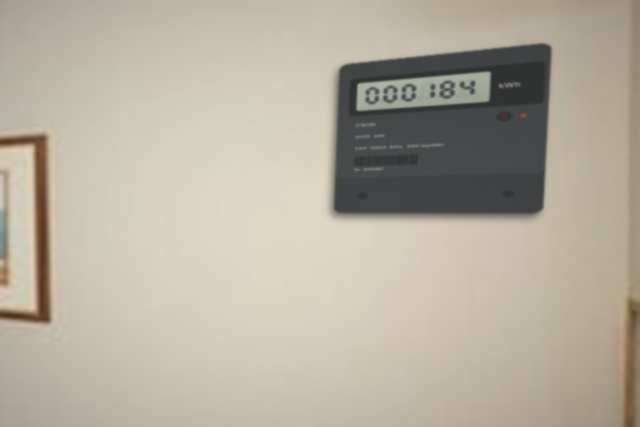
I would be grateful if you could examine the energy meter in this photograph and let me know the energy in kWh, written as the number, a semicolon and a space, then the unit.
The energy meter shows 184; kWh
